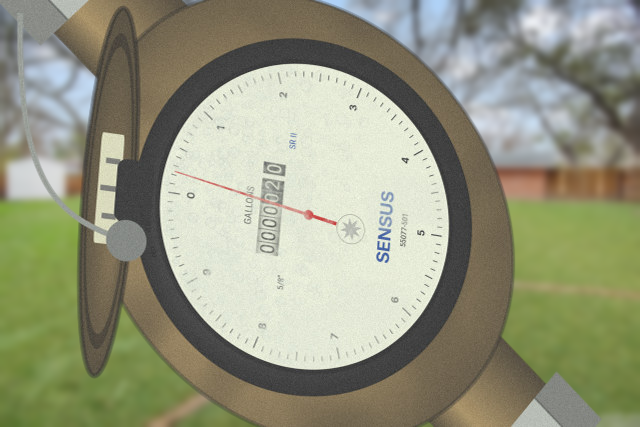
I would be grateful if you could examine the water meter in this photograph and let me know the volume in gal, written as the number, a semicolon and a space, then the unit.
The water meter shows 20.2; gal
